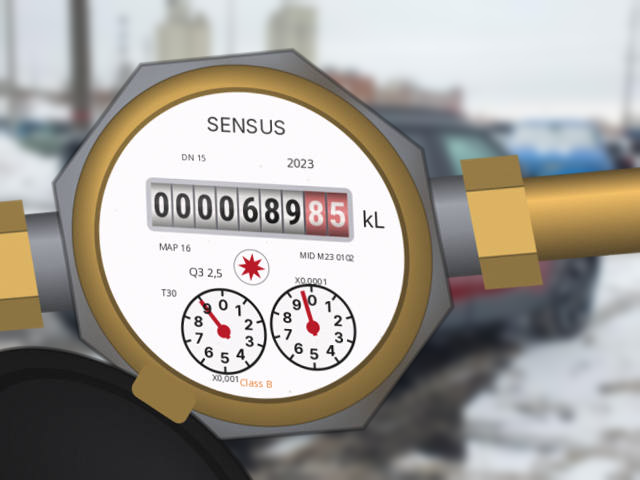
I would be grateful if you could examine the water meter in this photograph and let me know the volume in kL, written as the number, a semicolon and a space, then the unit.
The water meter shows 689.8589; kL
